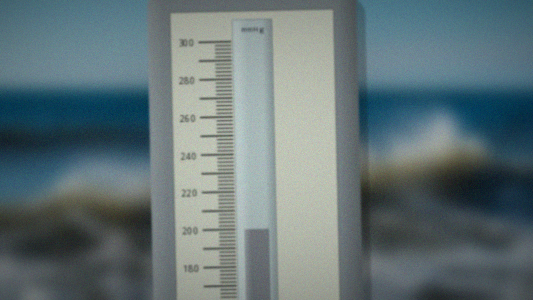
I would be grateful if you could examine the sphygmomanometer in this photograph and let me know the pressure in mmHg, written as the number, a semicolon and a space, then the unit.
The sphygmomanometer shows 200; mmHg
